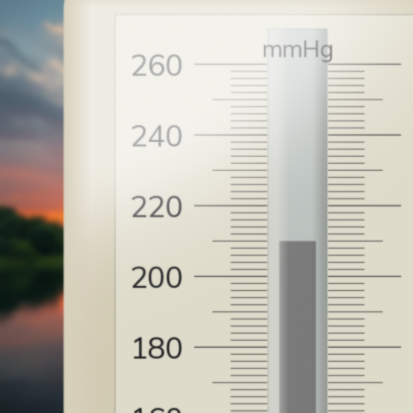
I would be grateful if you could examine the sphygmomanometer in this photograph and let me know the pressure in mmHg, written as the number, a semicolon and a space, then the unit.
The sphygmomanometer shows 210; mmHg
